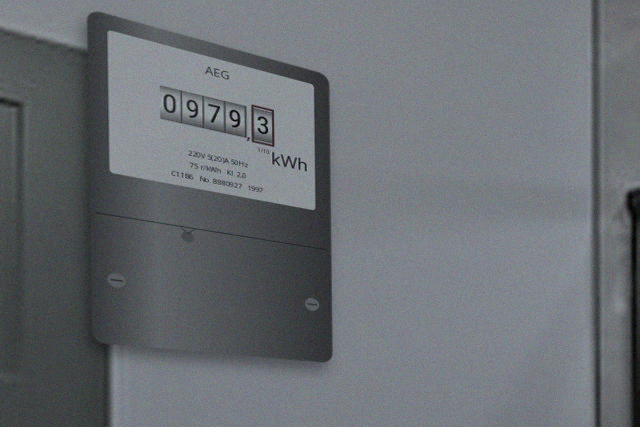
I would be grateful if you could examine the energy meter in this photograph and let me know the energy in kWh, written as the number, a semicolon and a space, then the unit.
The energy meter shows 979.3; kWh
